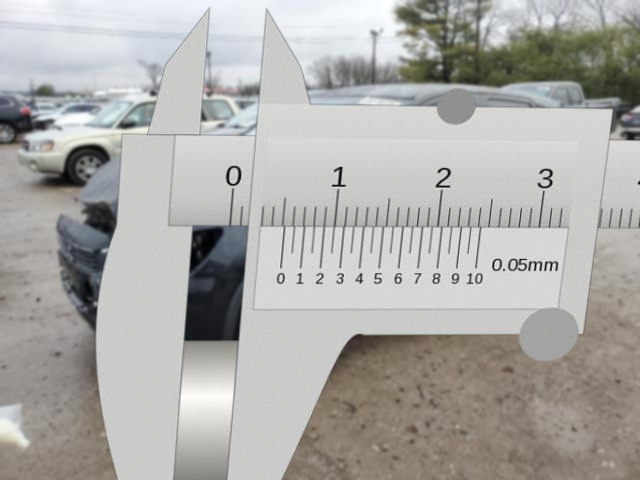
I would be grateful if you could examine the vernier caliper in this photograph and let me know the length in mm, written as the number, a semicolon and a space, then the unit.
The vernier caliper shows 5.2; mm
